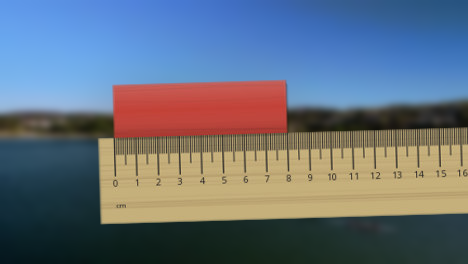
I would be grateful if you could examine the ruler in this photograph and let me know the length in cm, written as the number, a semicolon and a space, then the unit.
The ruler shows 8; cm
